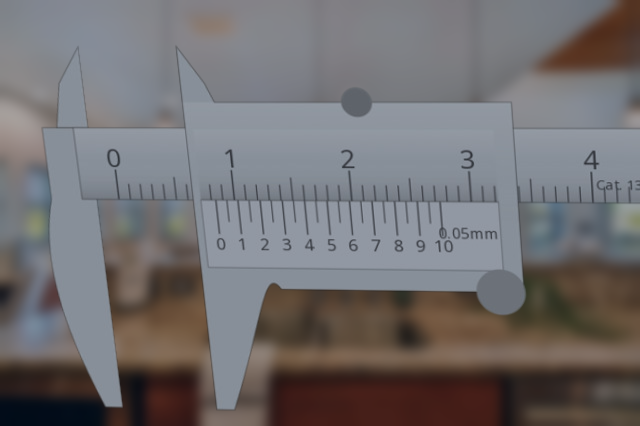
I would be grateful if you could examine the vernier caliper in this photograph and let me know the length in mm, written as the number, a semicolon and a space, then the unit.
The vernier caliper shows 8.4; mm
